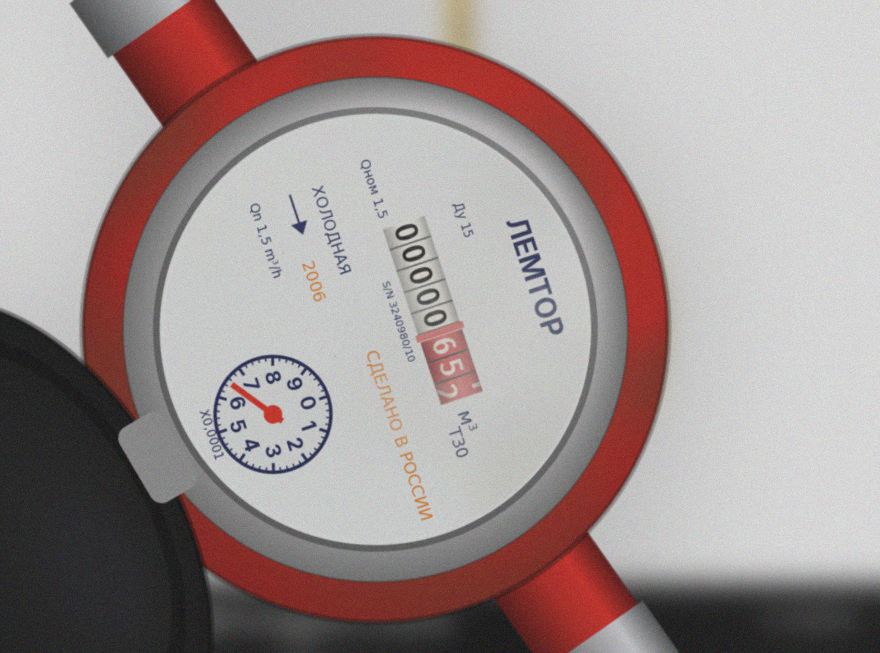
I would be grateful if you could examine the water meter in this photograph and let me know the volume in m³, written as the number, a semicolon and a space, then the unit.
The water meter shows 0.6516; m³
